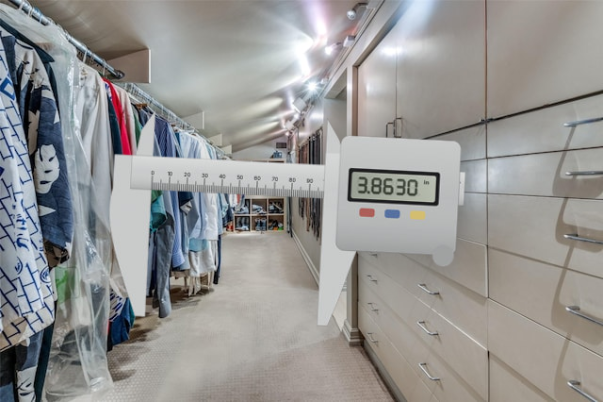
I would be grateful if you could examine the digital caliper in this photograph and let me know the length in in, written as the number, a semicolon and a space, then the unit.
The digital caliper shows 3.8630; in
